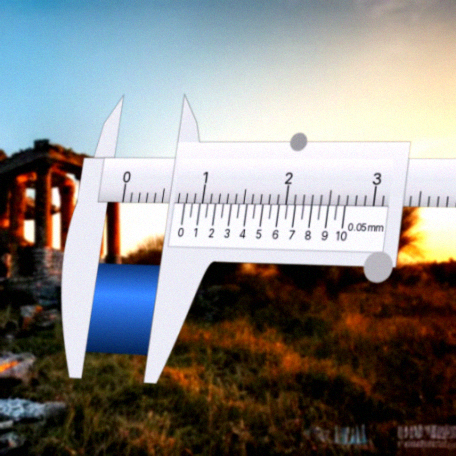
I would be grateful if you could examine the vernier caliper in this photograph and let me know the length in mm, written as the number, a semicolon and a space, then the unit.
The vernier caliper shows 7.8; mm
